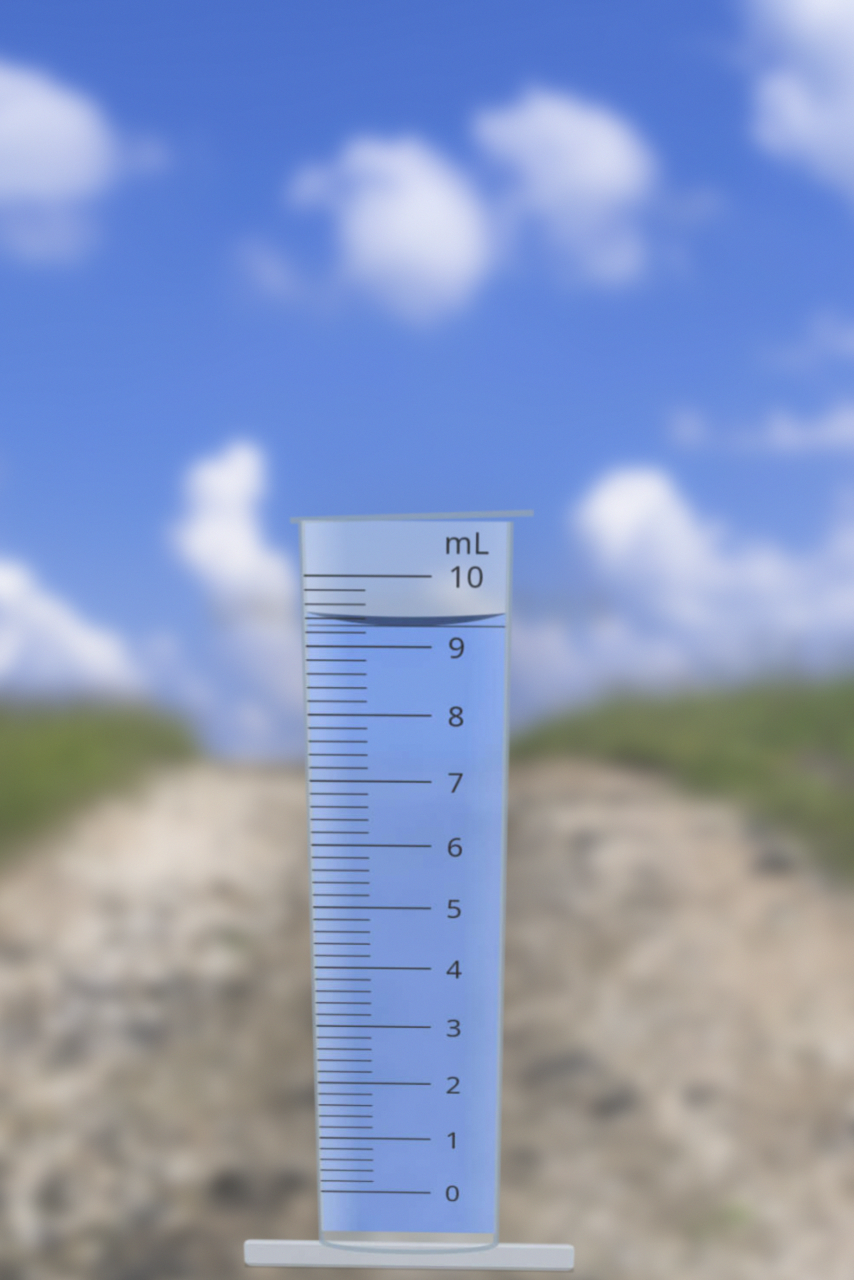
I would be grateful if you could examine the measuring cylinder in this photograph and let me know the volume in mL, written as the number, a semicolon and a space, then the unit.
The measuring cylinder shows 9.3; mL
